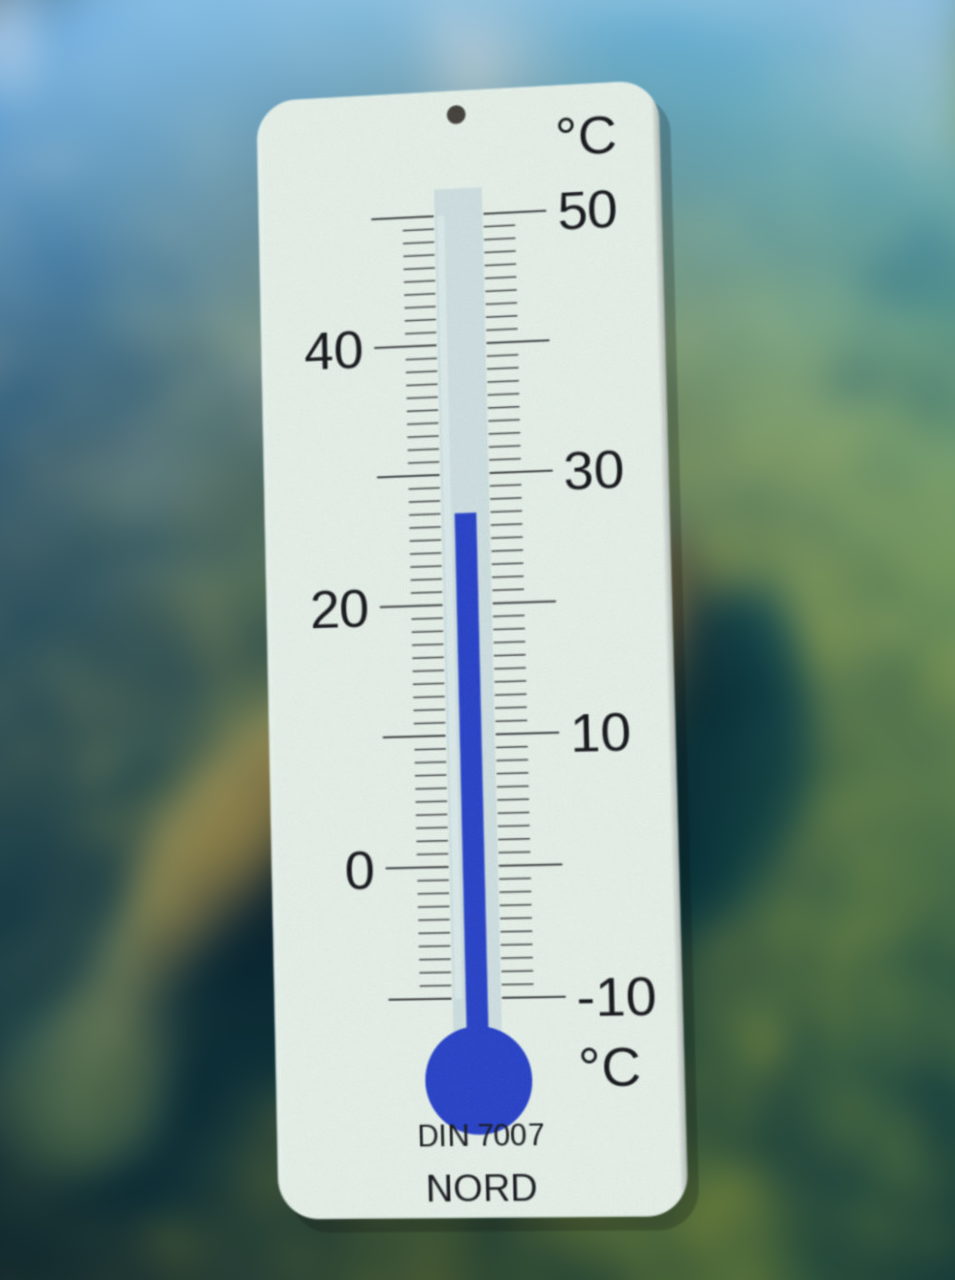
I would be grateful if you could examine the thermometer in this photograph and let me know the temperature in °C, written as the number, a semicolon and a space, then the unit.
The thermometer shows 27; °C
